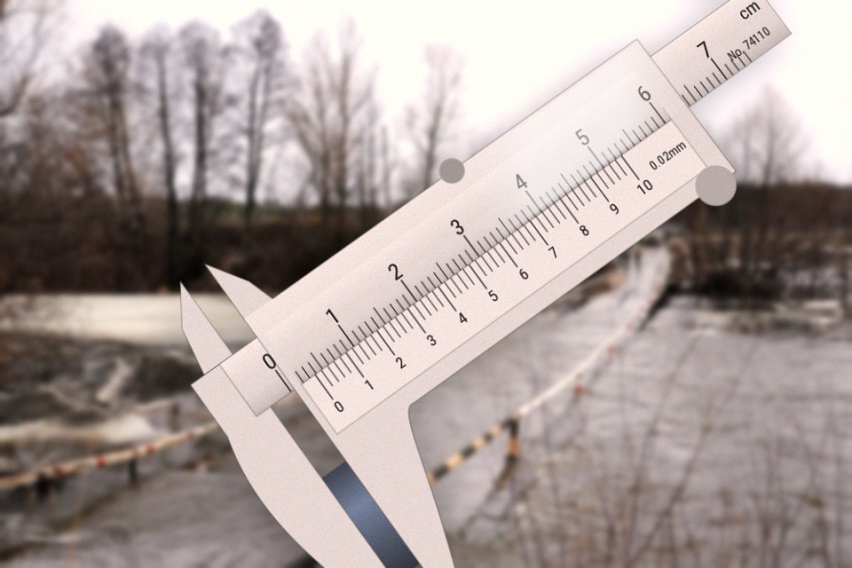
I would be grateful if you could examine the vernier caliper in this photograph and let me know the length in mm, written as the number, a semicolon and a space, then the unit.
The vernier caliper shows 3.8; mm
